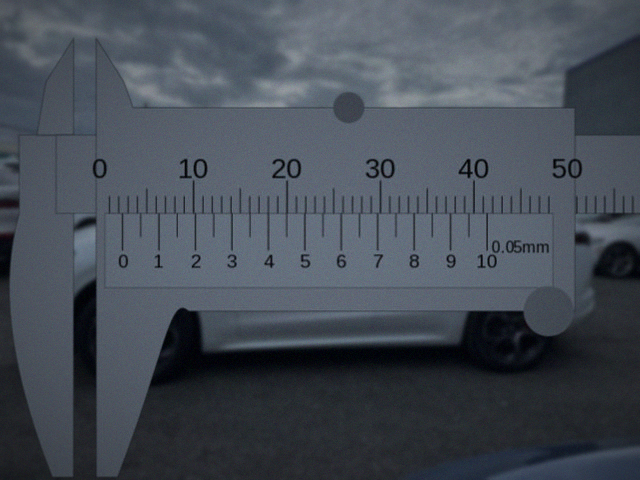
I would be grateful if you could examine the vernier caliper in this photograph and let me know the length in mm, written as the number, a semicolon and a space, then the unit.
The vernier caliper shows 2.4; mm
